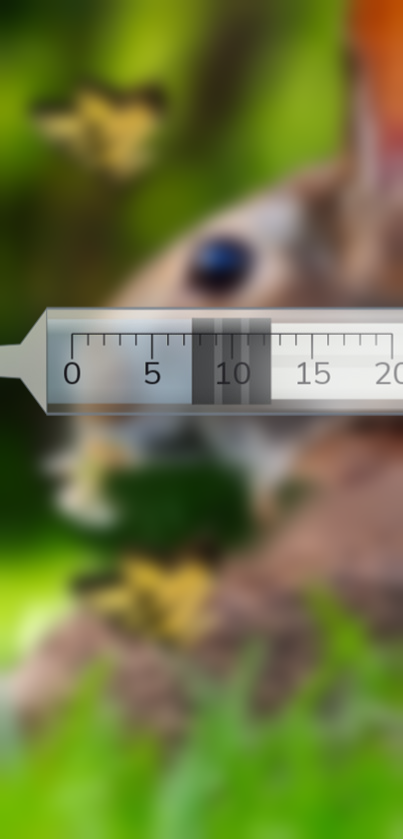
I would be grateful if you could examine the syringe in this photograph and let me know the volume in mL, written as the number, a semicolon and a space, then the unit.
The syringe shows 7.5; mL
